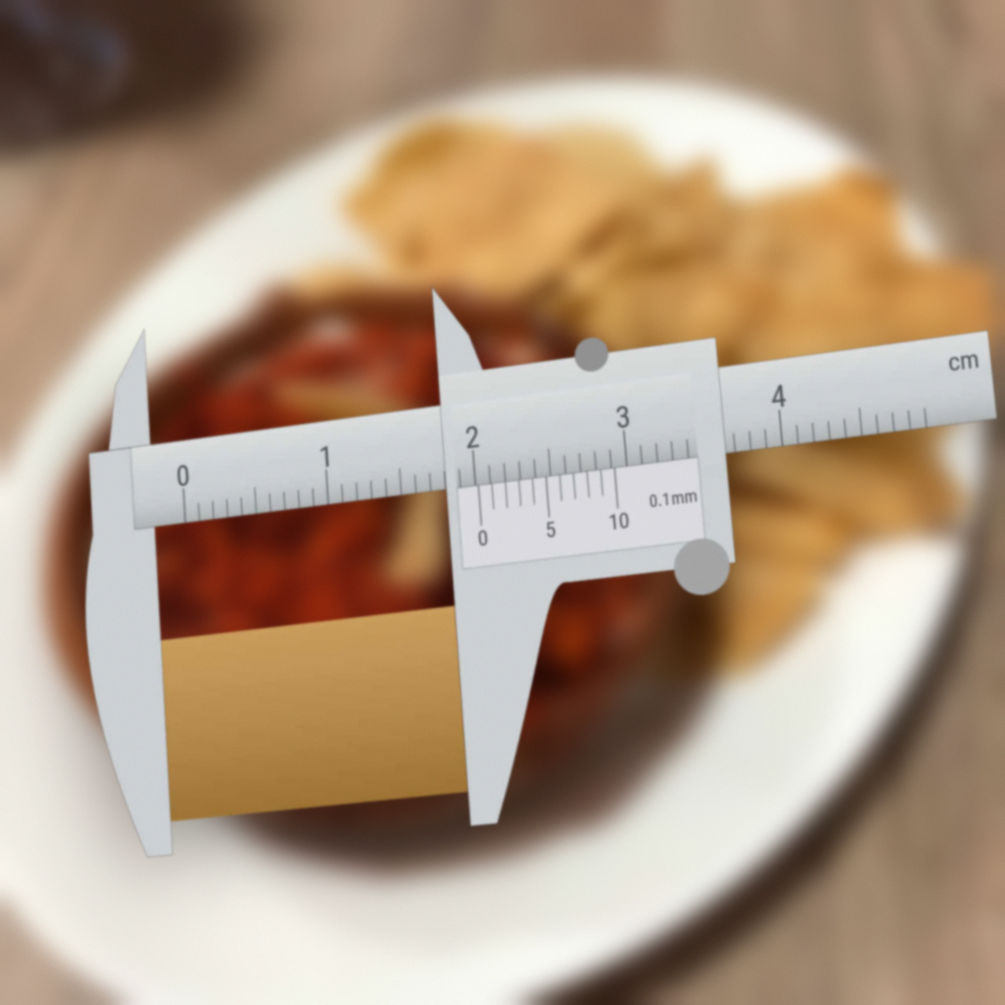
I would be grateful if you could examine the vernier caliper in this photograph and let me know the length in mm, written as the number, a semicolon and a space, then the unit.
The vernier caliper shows 20.2; mm
